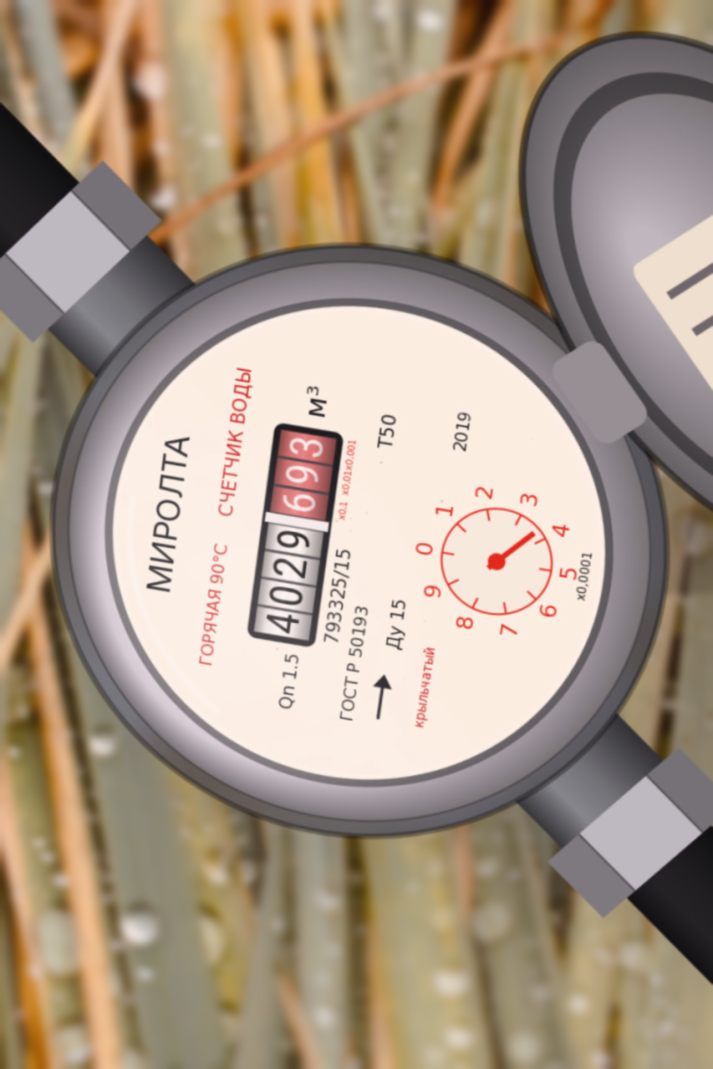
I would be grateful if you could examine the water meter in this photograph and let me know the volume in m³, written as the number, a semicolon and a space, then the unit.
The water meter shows 4029.6933; m³
